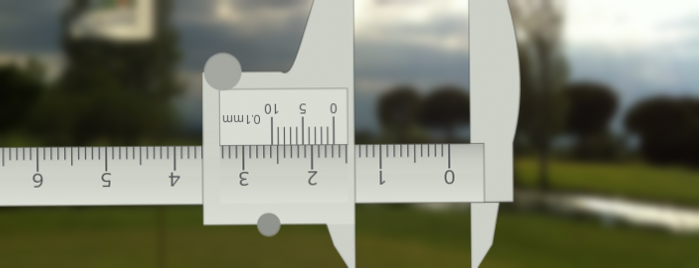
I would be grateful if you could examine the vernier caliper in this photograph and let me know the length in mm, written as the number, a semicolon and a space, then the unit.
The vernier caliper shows 16.8; mm
